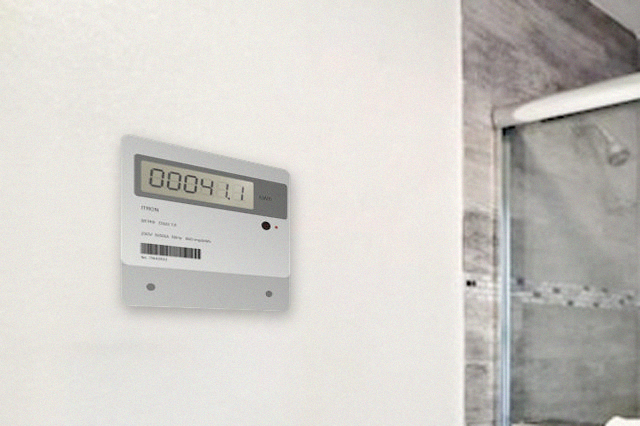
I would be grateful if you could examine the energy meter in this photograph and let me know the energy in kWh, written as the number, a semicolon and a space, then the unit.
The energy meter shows 41.1; kWh
